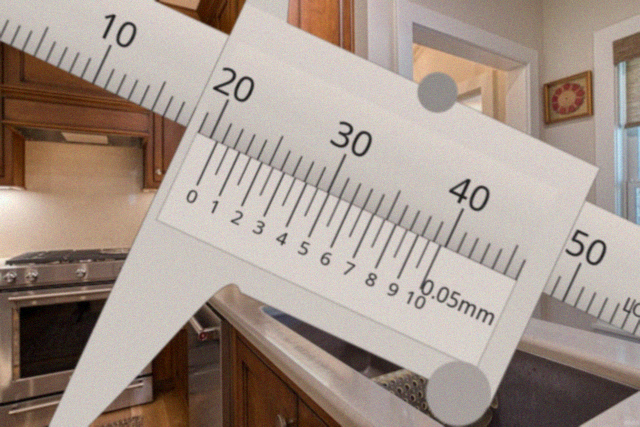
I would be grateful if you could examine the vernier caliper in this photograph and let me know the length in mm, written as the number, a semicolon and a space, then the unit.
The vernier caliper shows 20.6; mm
